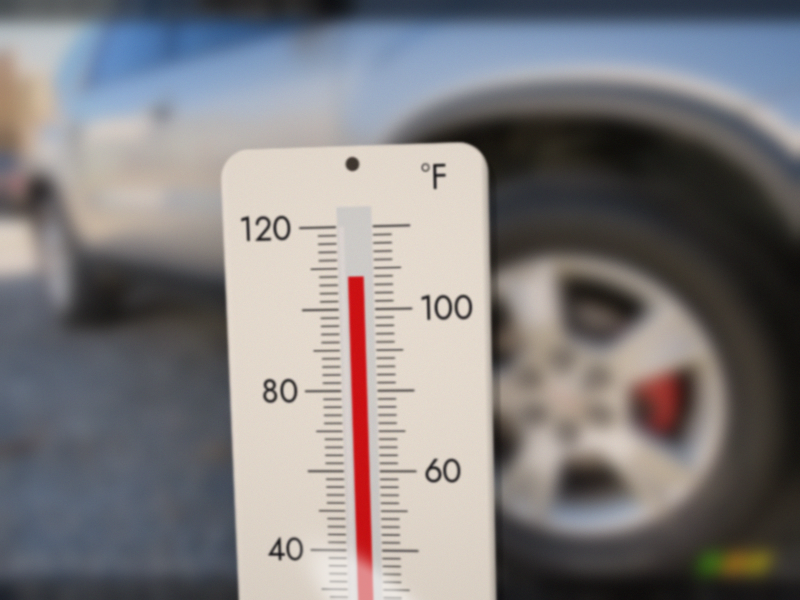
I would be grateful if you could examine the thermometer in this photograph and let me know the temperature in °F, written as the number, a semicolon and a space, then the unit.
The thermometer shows 108; °F
